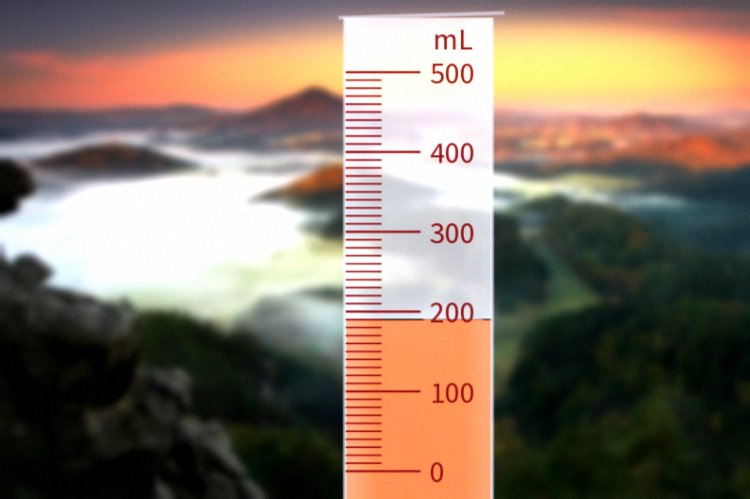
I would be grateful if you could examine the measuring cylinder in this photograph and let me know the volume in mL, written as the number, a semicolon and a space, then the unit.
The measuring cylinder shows 190; mL
